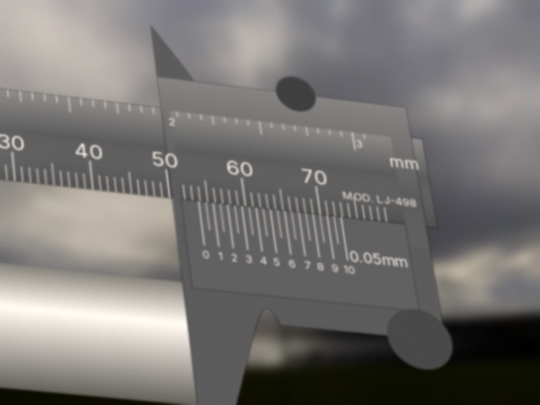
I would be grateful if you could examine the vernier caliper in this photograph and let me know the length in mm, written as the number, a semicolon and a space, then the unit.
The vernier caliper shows 53.8; mm
